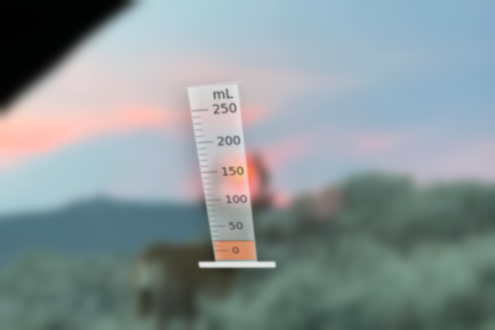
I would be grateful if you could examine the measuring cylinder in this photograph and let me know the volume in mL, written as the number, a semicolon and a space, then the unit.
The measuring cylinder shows 20; mL
